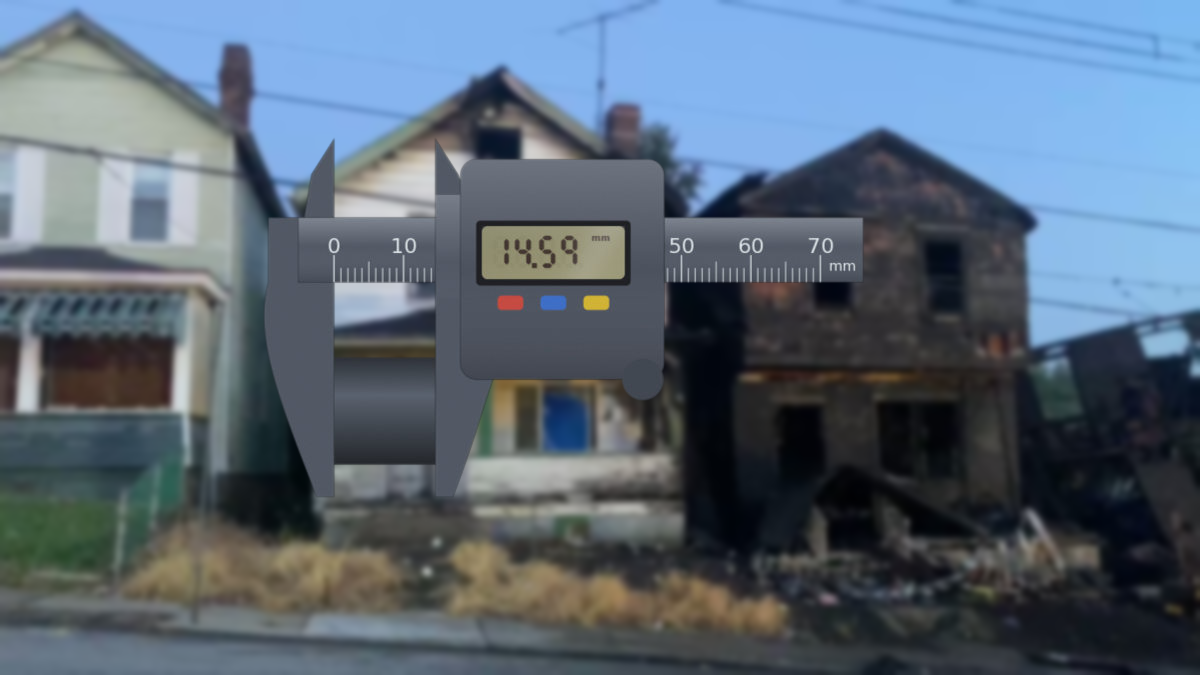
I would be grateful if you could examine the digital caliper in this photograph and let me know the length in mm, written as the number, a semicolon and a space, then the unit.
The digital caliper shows 14.59; mm
